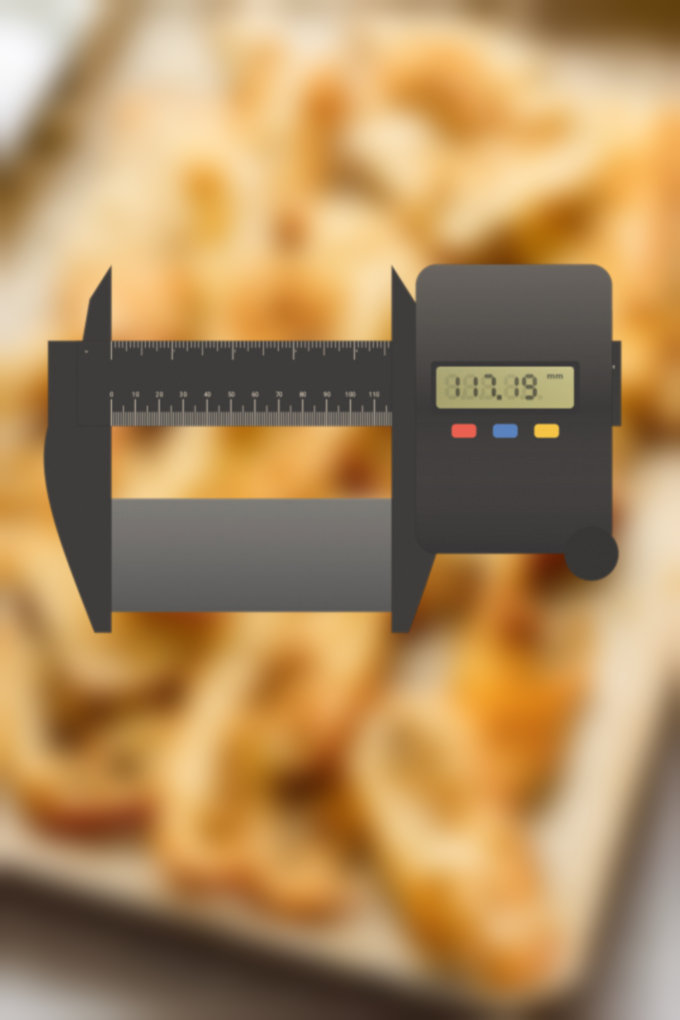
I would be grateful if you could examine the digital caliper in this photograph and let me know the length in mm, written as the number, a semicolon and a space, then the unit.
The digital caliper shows 117.19; mm
